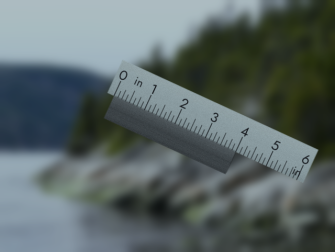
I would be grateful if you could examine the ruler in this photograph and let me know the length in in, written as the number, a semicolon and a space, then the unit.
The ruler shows 4; in
